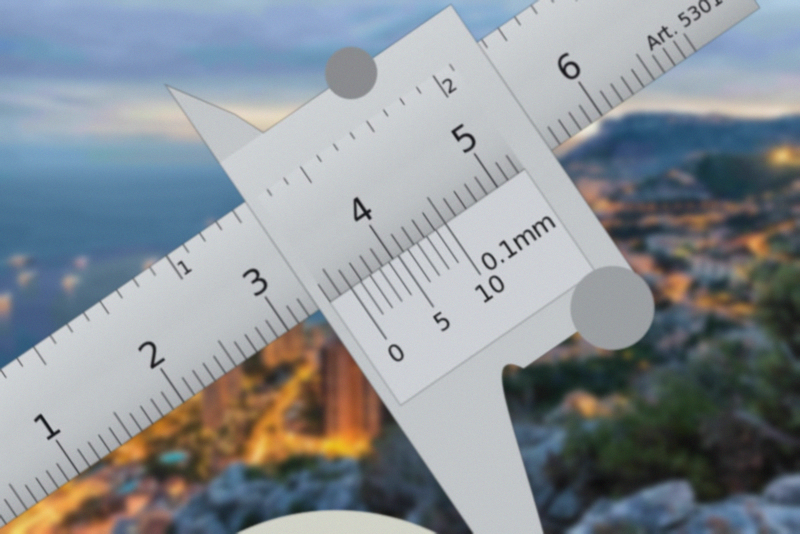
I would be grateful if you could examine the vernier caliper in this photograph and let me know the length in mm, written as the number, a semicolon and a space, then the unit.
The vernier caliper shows 36.0; mm
